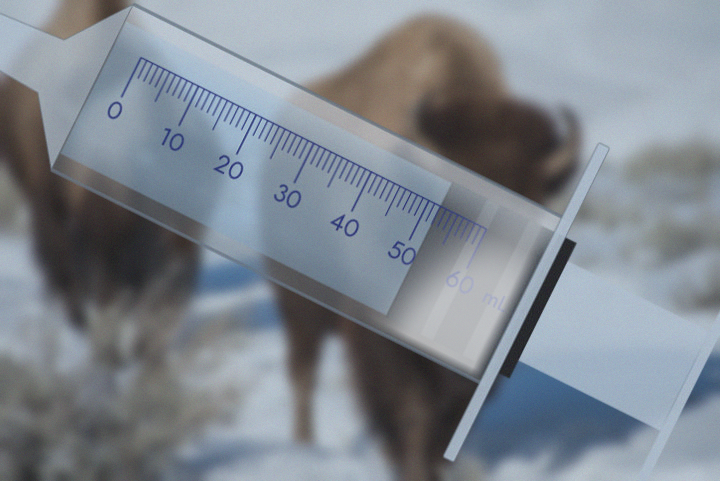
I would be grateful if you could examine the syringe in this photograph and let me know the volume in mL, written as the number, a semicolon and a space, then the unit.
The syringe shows 52; mL
